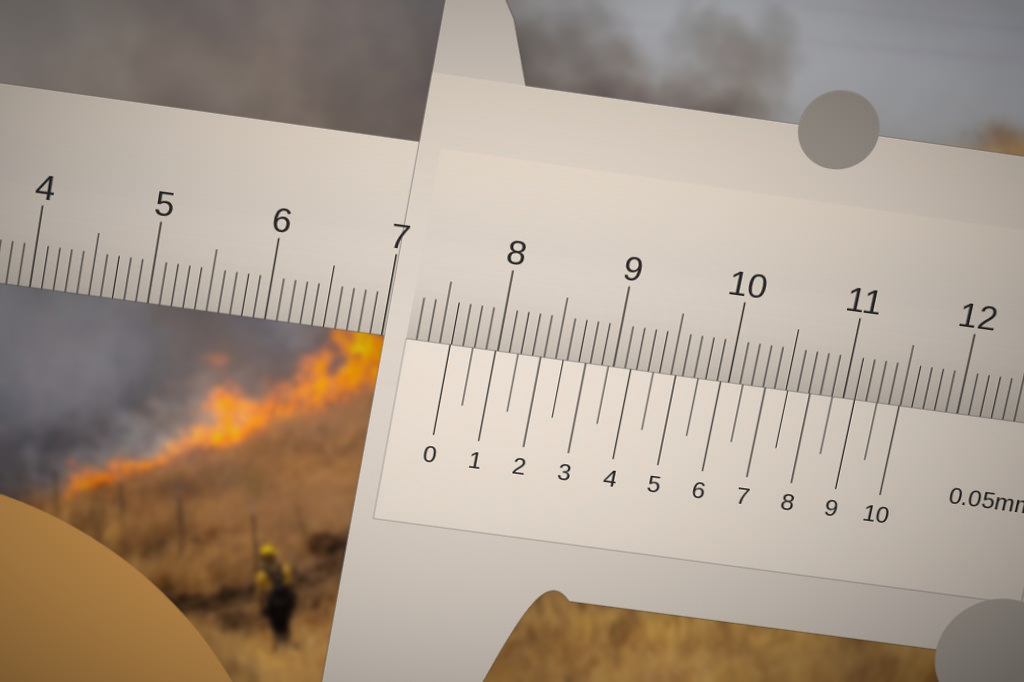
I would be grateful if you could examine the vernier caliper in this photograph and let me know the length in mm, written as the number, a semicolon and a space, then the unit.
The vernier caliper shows 75.9; mm
